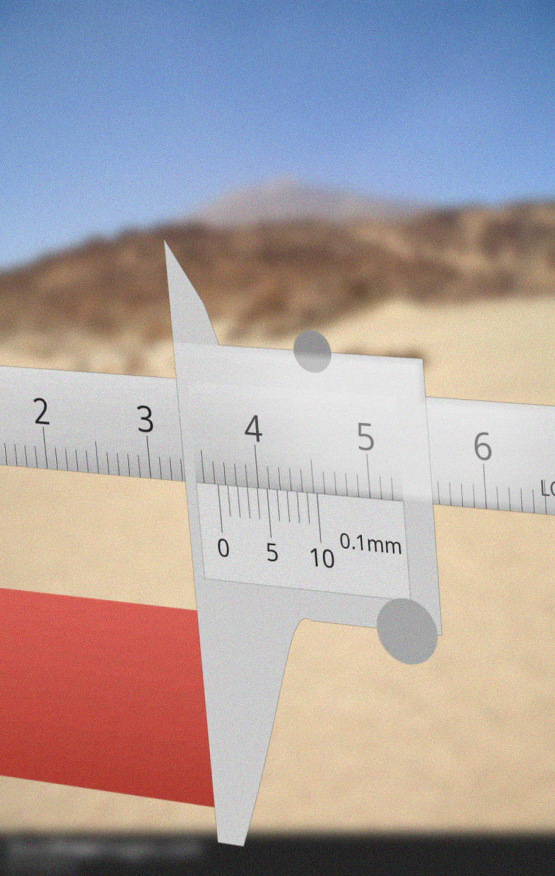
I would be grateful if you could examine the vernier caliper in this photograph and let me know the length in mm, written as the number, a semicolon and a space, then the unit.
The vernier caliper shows 36.3; mm
